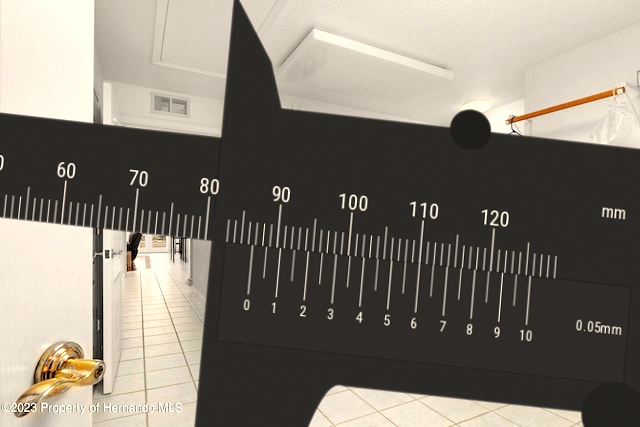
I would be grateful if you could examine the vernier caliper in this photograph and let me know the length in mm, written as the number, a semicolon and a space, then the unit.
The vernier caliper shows 86.6; mm
